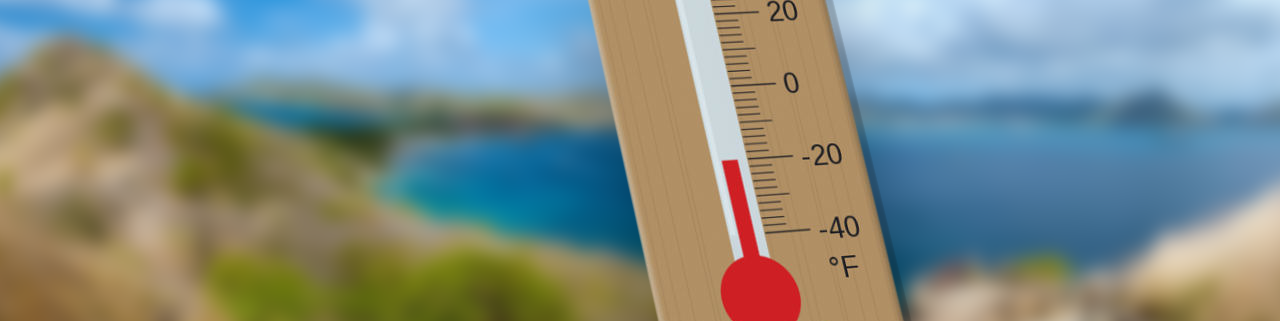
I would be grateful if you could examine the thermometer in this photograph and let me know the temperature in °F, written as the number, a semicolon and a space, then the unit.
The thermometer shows -20; °F
